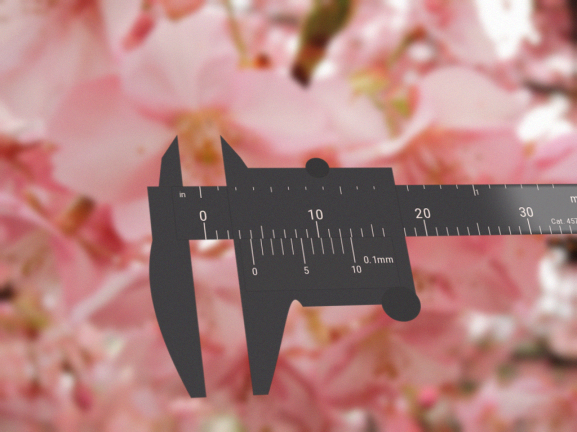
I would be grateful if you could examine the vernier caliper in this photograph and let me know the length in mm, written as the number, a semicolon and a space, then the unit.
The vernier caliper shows 3.9; mm
